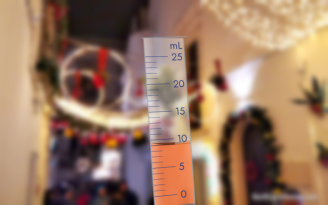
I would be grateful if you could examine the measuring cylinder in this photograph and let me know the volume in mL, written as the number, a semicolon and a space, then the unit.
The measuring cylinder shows 9; mL
